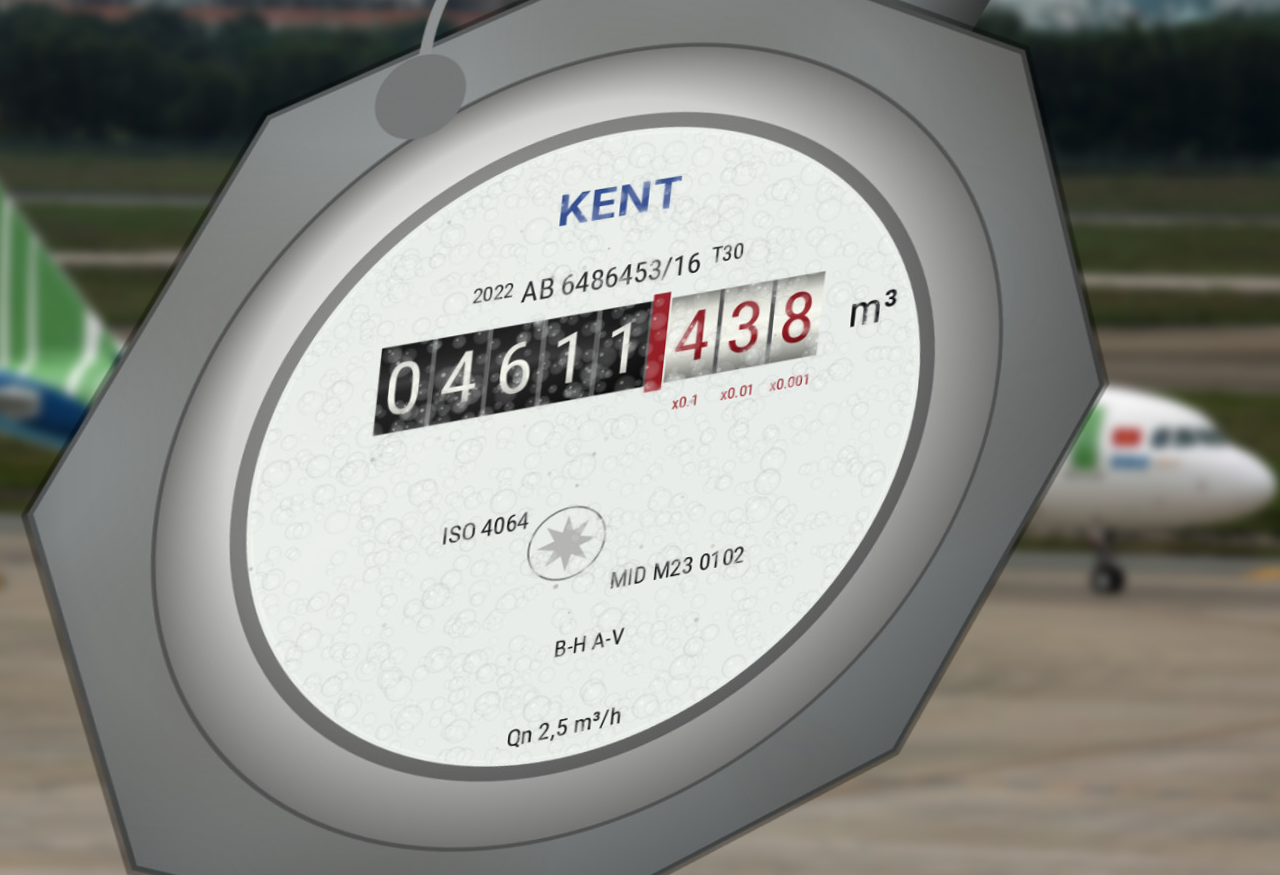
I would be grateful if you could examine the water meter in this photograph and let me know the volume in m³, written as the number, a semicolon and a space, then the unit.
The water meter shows 4611.438; m³
